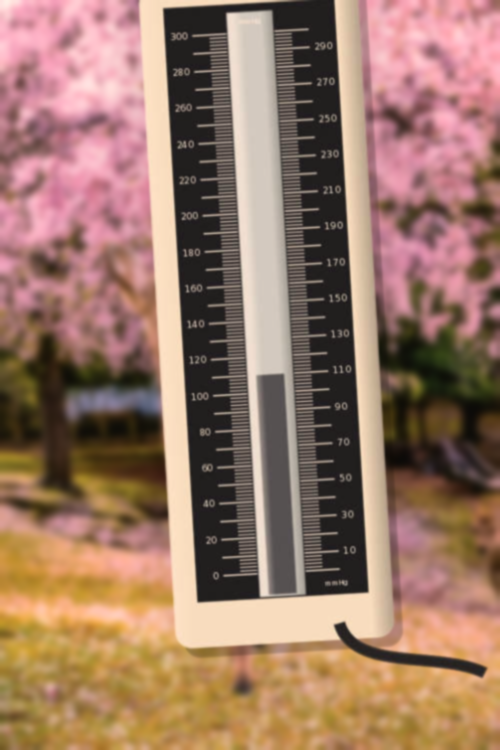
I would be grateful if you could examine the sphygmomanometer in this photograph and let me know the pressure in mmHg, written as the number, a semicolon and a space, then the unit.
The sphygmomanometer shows 110; mmHg
